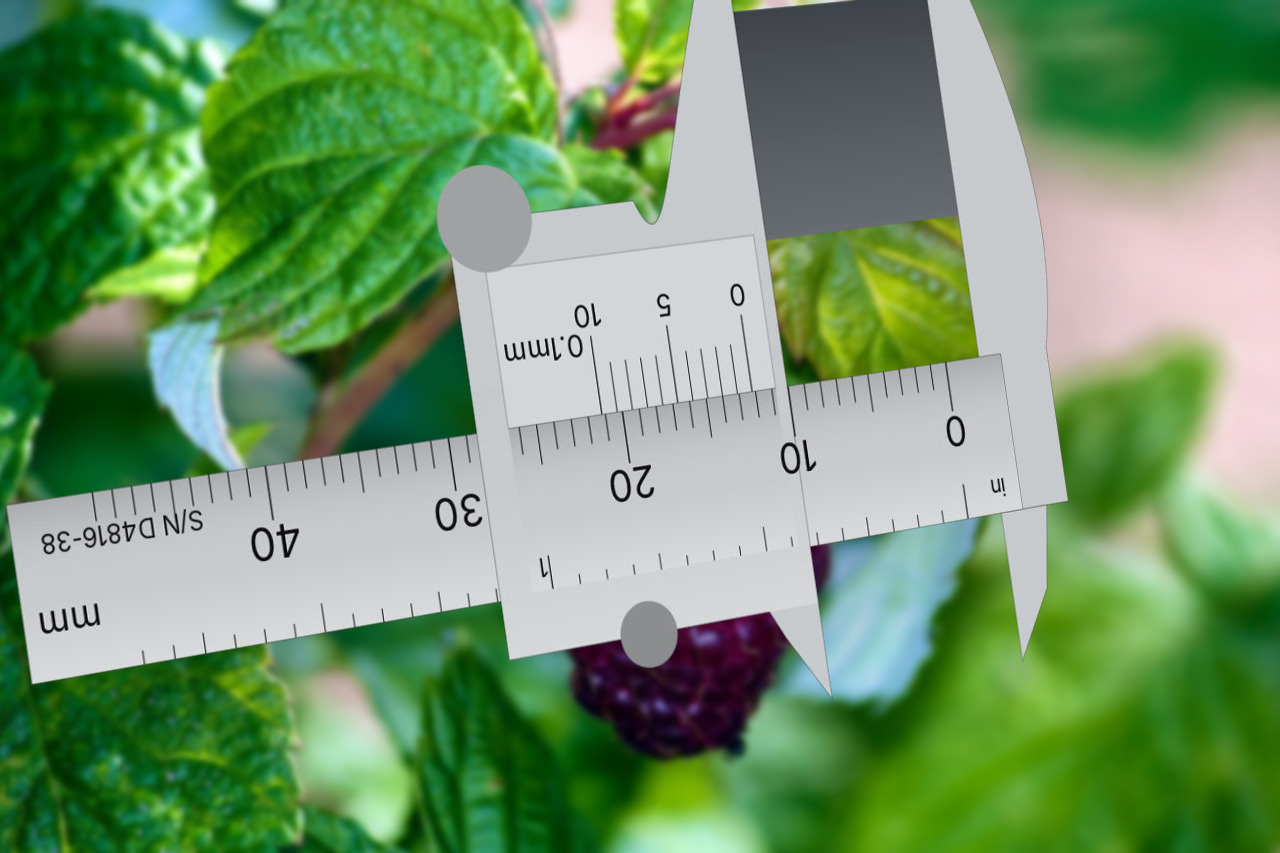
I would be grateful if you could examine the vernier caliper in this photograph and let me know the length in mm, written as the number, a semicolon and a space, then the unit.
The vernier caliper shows 12.2; mm
